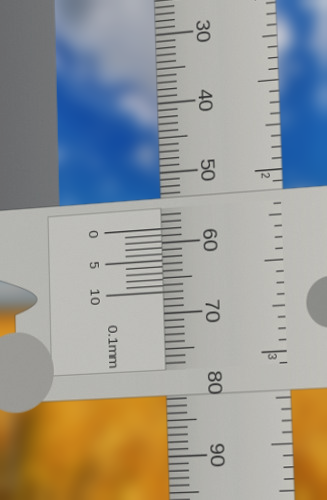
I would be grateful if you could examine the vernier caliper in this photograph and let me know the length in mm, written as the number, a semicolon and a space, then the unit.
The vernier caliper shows 58.0; mm
